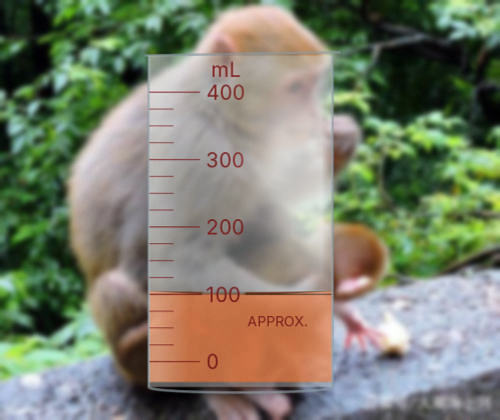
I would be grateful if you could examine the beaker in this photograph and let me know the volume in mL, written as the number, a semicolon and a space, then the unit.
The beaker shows 100; mL
